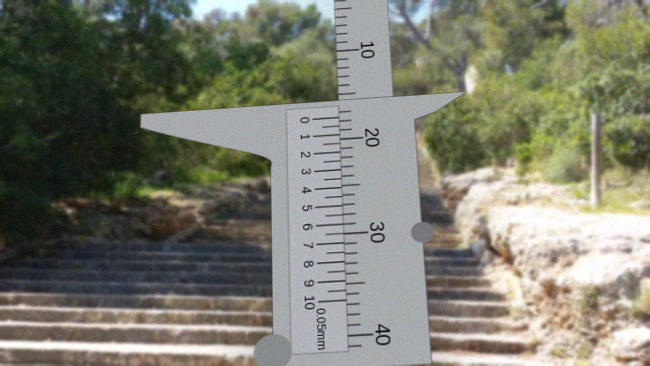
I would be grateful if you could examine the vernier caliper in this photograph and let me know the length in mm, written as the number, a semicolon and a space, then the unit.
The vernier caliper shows 17.6; mm
